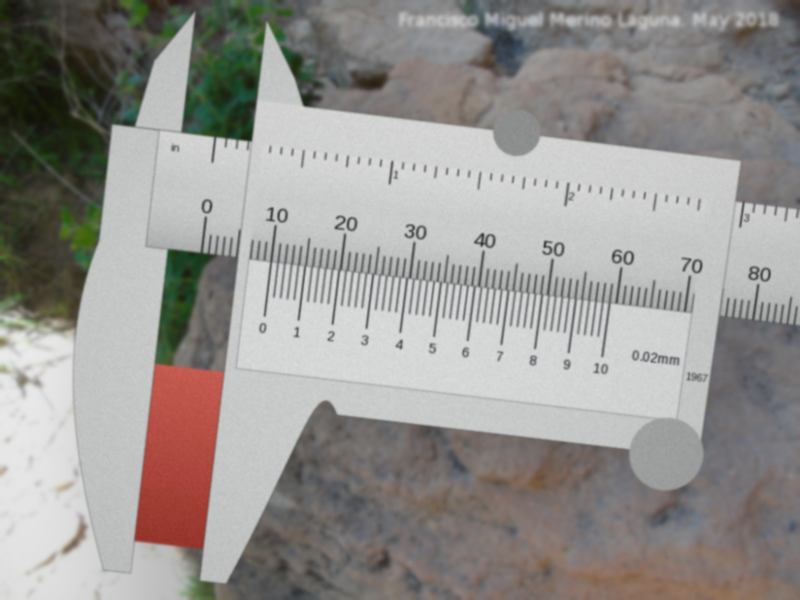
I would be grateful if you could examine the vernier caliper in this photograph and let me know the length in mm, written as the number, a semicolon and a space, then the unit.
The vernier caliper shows 10.0; mm
